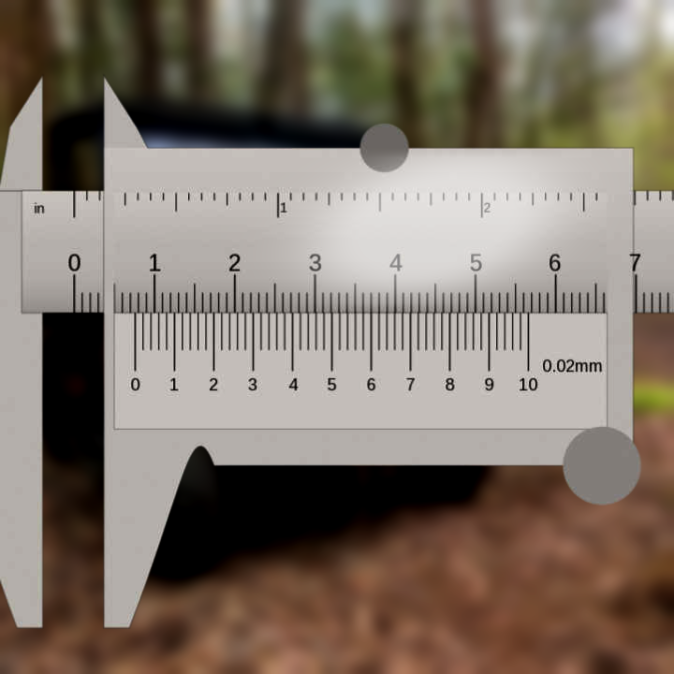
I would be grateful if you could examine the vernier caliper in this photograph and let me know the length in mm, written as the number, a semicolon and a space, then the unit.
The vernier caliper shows 7.6; mm
